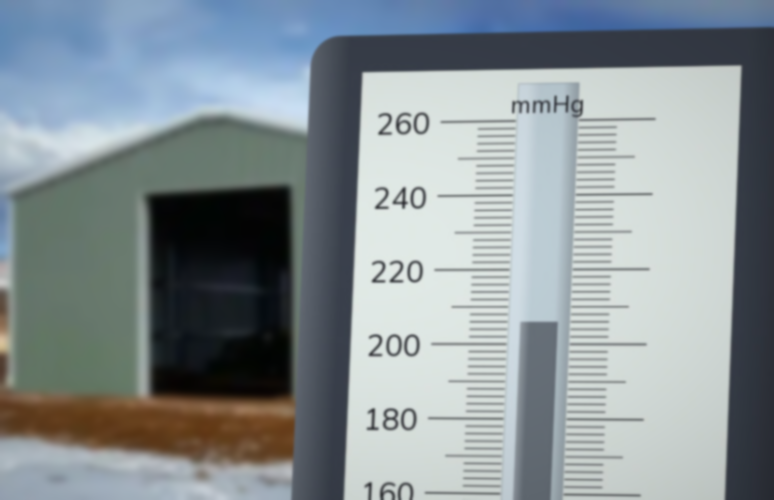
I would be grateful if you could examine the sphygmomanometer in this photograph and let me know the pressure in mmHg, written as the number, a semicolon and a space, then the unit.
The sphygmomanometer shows 206; mmHg
